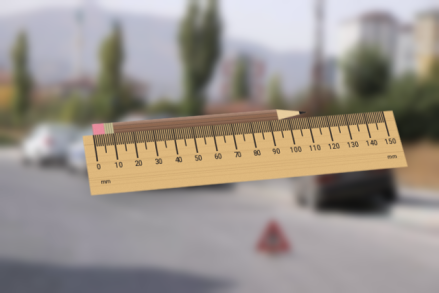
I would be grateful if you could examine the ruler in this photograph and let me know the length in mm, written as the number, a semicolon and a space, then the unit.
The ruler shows 110; mm
